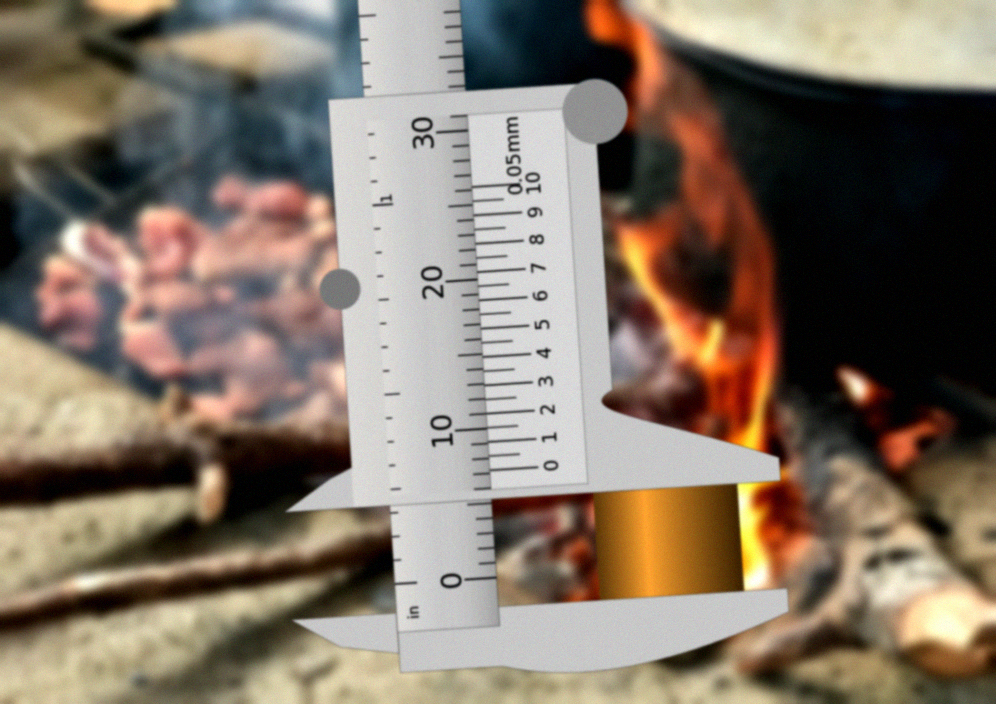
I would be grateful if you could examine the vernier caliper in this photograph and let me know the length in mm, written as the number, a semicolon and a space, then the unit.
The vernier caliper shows 7.2; mm
